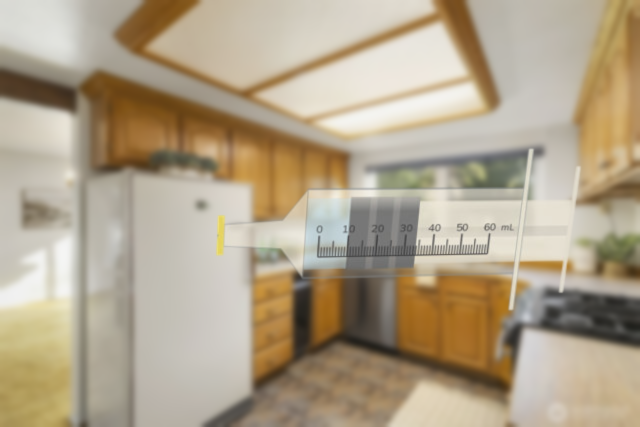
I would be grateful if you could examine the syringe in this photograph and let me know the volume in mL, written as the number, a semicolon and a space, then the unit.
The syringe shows 10; mL
